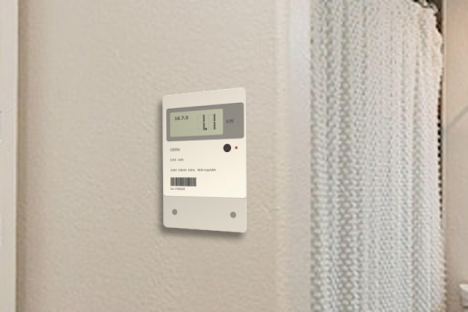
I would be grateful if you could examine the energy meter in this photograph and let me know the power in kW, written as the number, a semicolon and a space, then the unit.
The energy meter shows 1.1; kW
